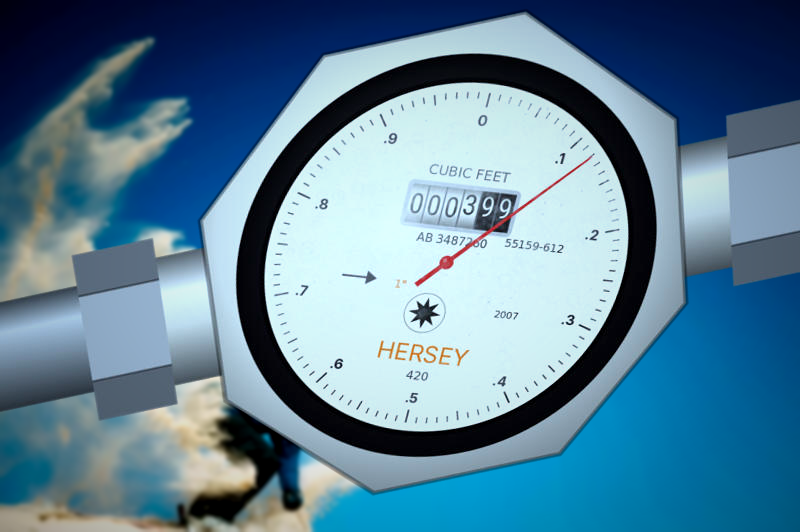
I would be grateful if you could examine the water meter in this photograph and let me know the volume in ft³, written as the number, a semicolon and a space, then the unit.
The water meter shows 399.12; ft³
